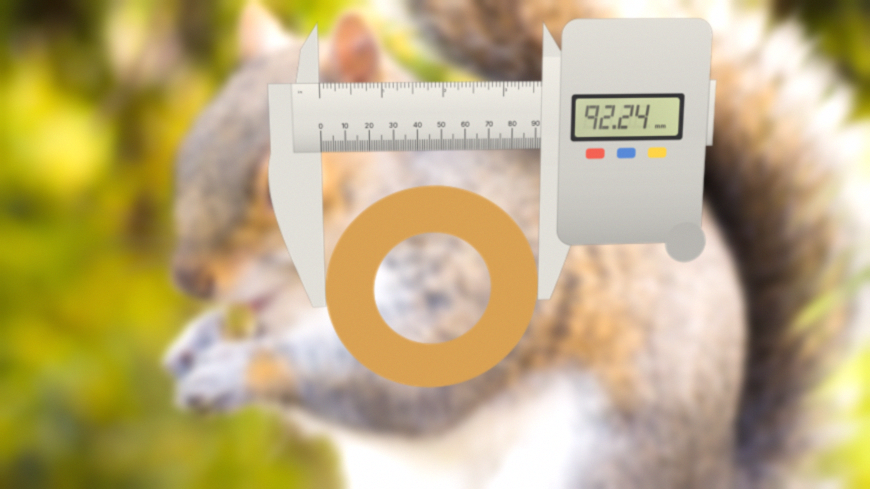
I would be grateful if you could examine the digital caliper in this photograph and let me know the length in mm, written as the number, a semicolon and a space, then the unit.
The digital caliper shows 92.24; mm
